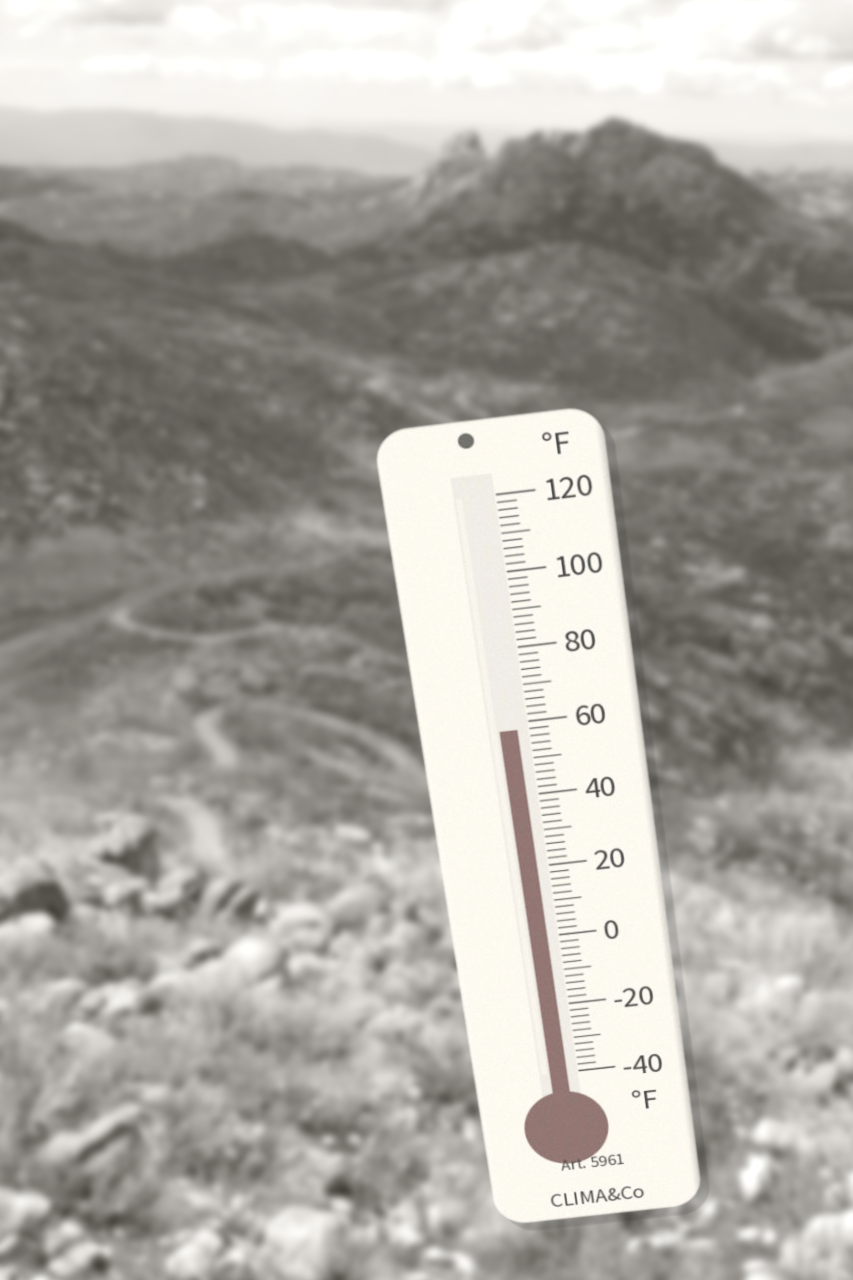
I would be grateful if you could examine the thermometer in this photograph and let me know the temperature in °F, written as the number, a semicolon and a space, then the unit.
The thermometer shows 58; °F
